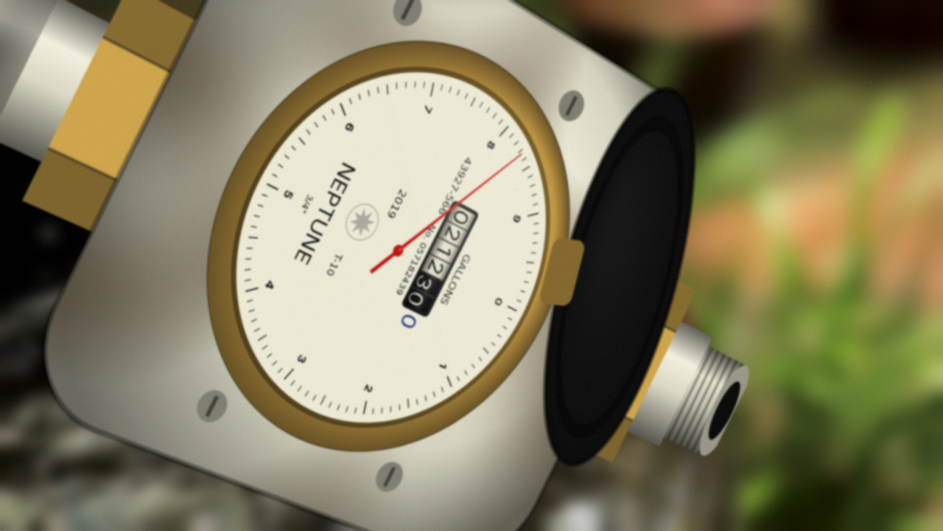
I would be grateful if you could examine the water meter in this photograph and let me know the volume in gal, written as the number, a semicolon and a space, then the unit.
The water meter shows 212298.3; gal
